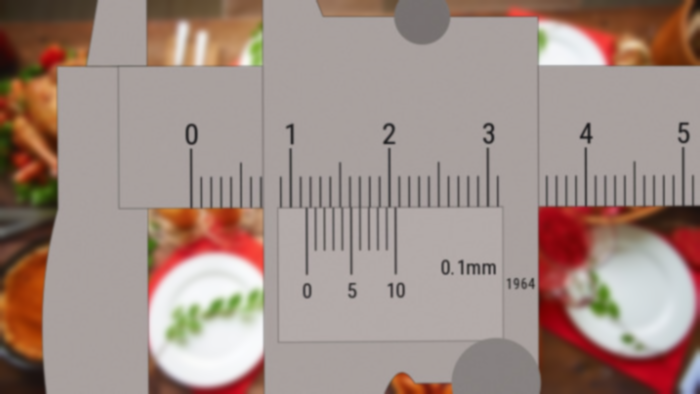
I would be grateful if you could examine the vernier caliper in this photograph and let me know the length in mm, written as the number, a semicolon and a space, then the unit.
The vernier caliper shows 11.6; mm
